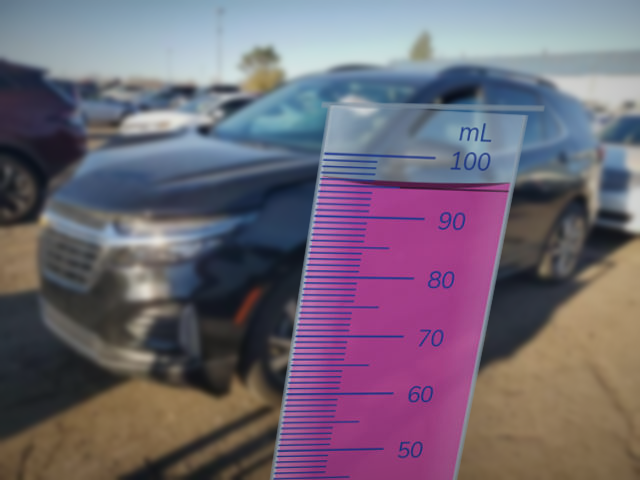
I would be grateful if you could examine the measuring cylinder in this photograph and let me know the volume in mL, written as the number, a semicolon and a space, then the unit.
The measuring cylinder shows 95; mL
